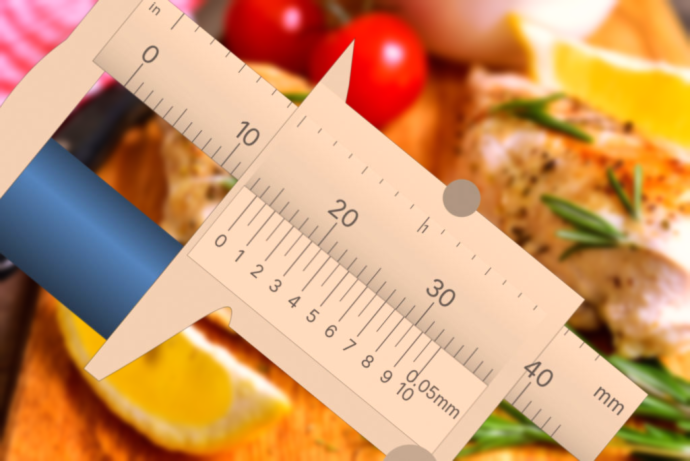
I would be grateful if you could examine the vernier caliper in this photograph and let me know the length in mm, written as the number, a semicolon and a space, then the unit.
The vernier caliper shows 13.7; mm
